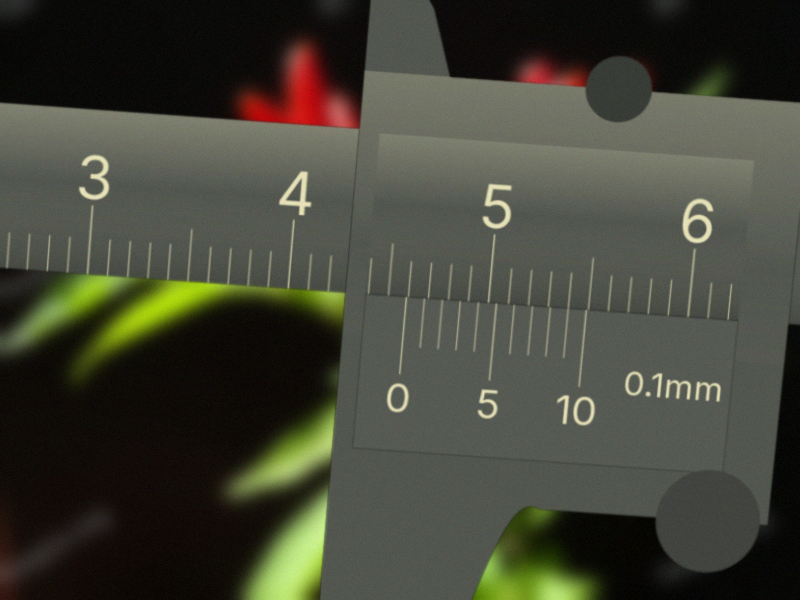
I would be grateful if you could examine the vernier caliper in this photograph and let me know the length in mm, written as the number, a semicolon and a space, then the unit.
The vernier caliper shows 45.9; mm
